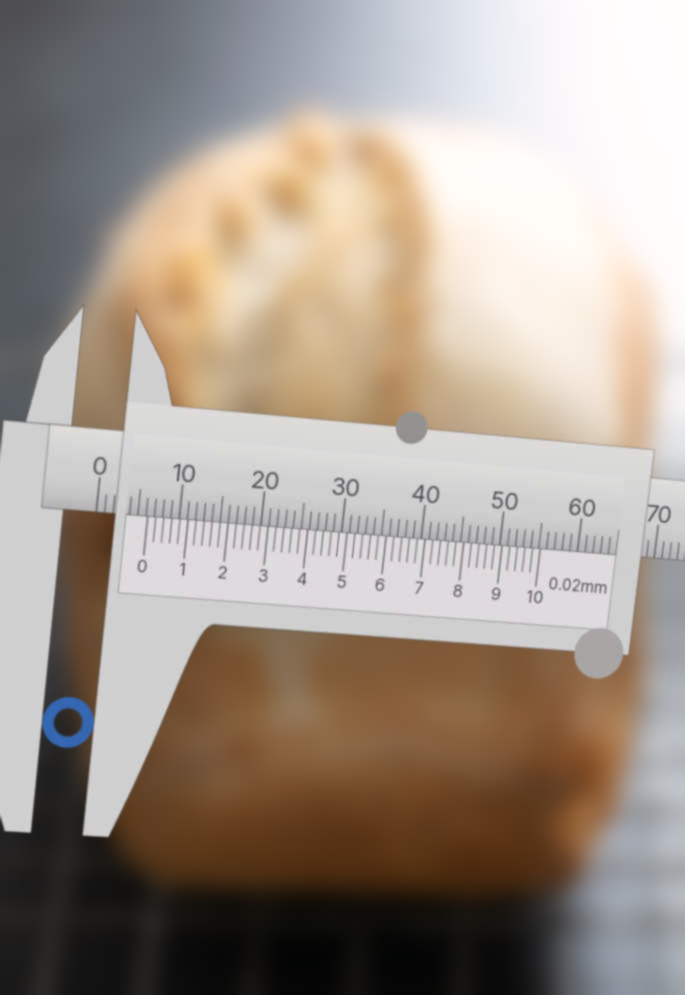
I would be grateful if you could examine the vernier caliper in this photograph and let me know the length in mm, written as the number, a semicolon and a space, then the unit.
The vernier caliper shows 6.2; mm
